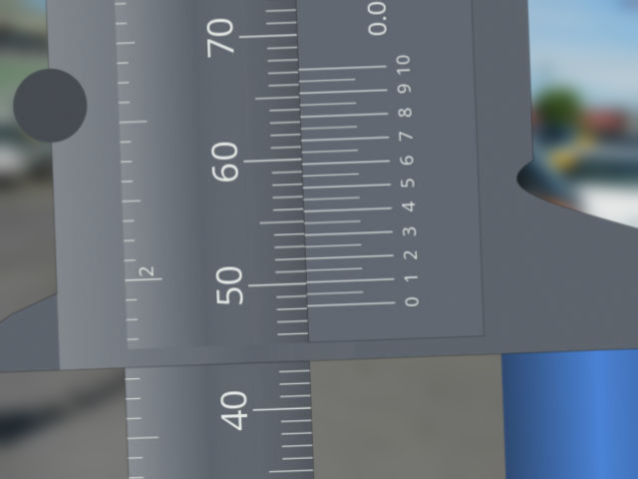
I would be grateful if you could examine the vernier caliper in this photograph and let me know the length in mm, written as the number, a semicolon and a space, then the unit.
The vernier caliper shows 48.2; mm
